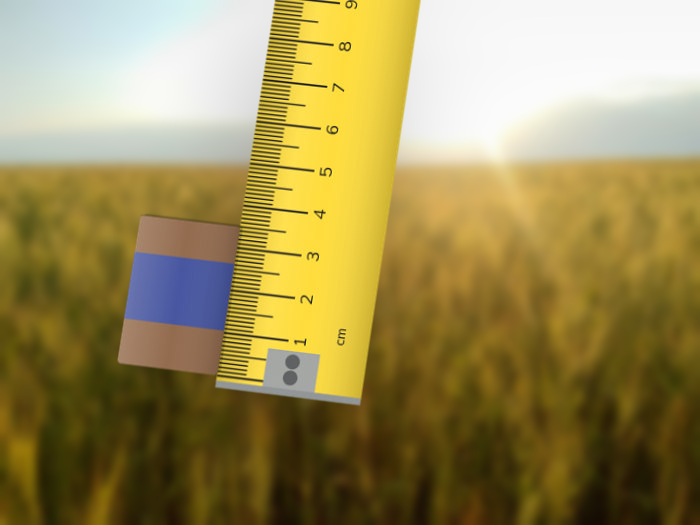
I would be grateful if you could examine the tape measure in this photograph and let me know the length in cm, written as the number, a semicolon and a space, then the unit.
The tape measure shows 3.5; cm
